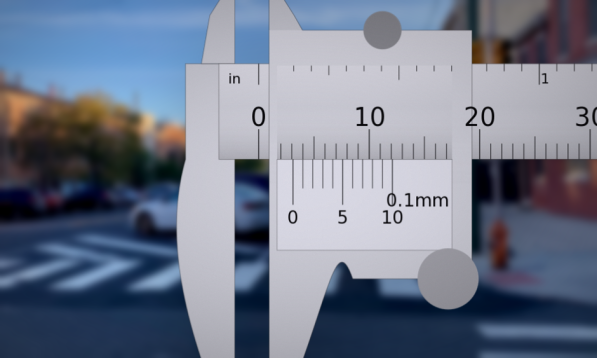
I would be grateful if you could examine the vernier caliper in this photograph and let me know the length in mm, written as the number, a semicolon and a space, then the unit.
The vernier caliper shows 3.1; mm
